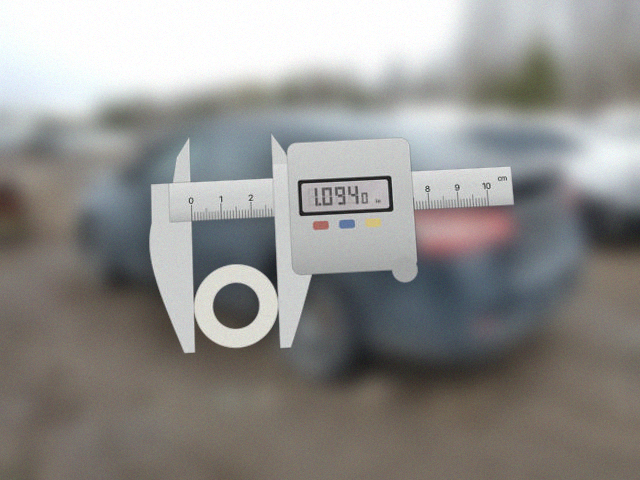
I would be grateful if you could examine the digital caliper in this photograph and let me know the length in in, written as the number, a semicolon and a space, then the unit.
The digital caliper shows 1.0940; in
